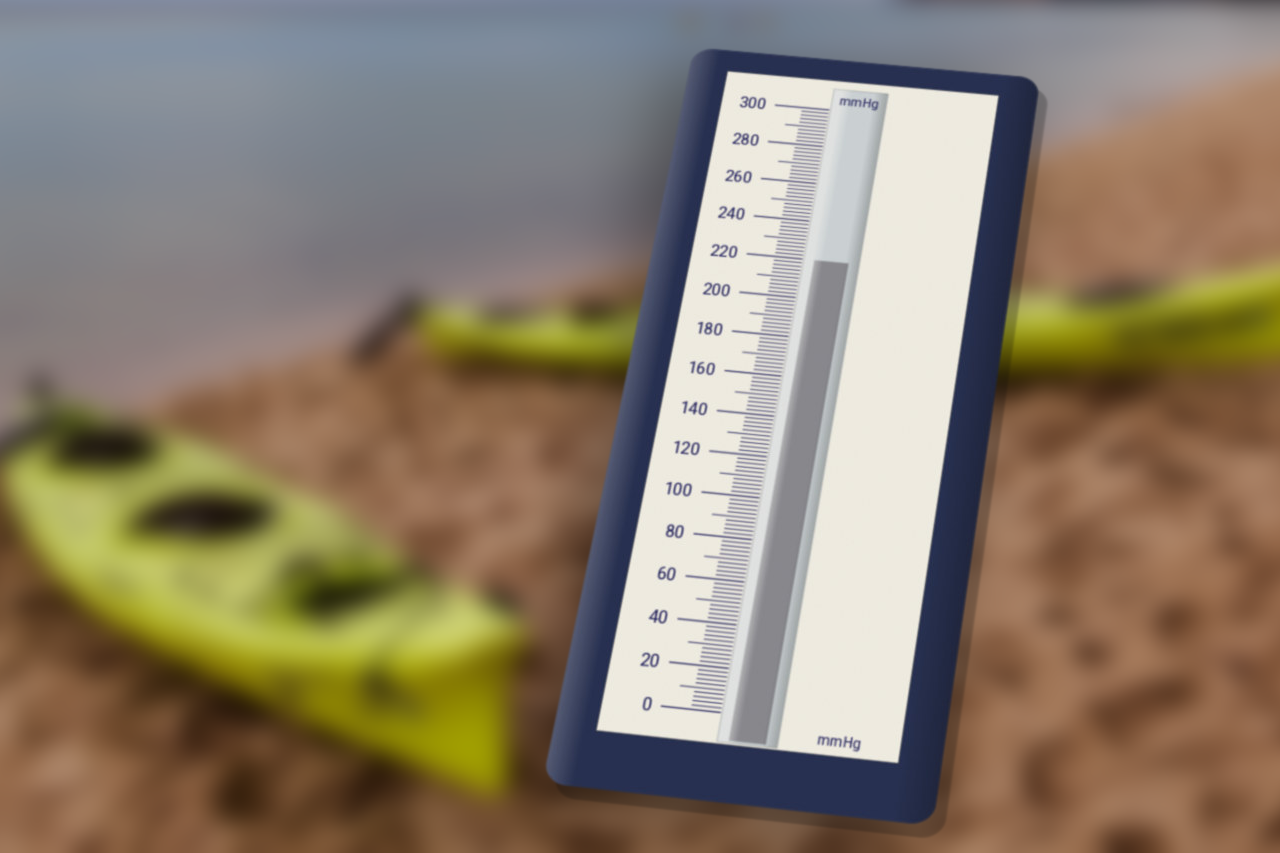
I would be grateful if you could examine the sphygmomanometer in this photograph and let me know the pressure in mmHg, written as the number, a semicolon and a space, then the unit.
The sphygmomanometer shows 220; mmHg
